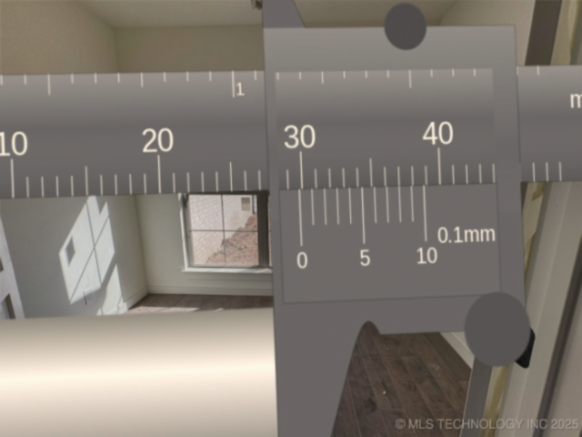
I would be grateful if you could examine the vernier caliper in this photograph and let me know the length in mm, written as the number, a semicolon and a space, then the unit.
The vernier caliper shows 29.8; mm
